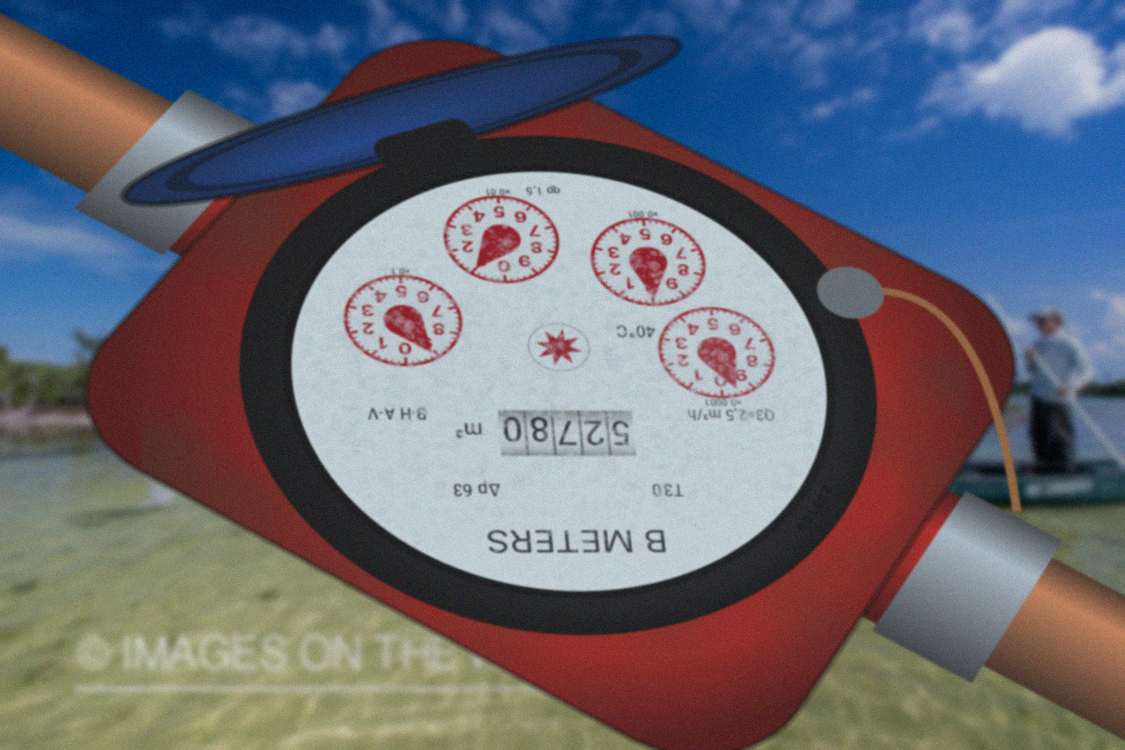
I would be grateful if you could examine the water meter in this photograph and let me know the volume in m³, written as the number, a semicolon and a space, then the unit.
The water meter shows 52779.9099; m³
